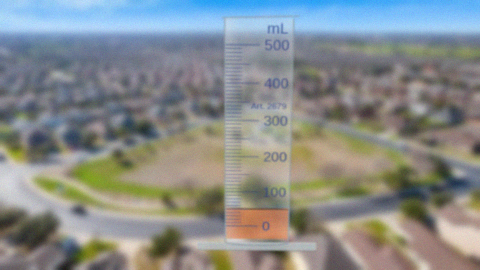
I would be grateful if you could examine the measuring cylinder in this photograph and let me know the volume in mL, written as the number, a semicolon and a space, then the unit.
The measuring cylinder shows 50; mL
